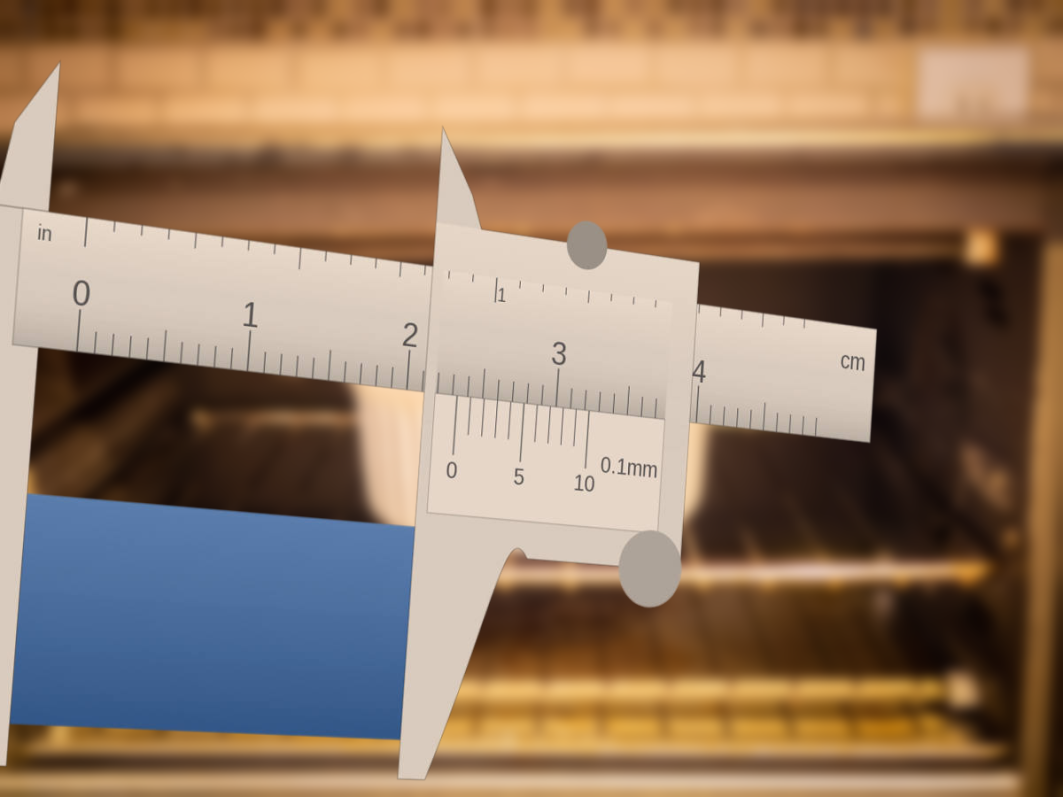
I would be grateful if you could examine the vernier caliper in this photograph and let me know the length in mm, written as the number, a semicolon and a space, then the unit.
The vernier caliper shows 23.3; mm
